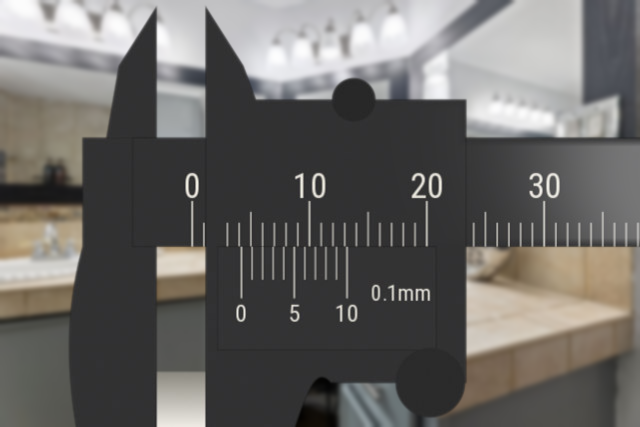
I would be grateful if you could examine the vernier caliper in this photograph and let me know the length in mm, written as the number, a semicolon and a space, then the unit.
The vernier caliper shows 4.2; mm
